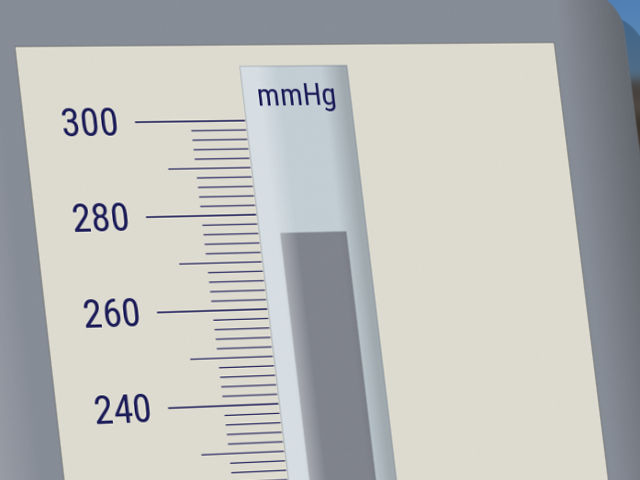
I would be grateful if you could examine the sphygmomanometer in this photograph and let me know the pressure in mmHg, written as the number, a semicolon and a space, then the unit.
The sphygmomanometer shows 276; mmHg
